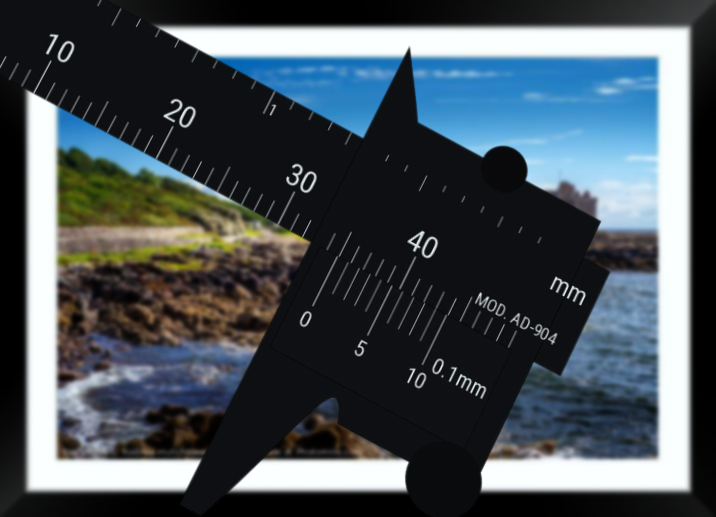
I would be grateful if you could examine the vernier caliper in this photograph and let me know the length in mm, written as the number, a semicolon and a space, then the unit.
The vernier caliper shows 34.9; mm
